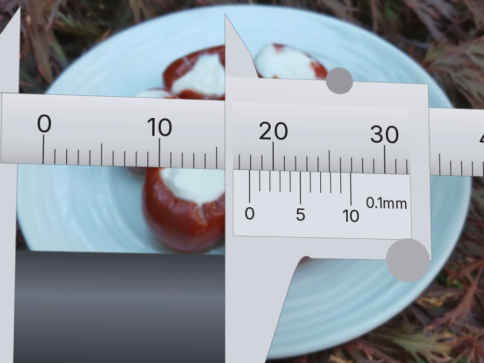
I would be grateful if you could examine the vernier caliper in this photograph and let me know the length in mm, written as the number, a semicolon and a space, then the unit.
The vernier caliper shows 17.9; mm
